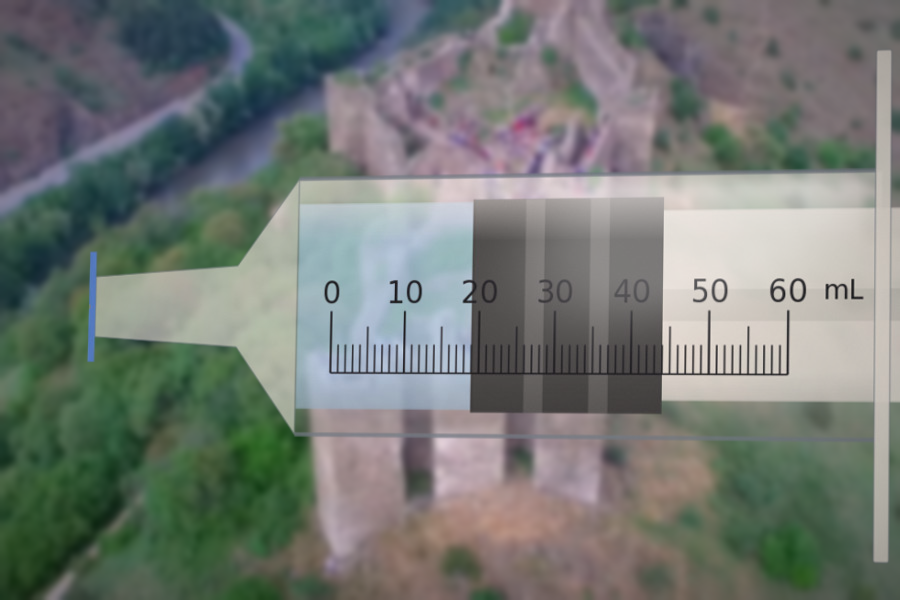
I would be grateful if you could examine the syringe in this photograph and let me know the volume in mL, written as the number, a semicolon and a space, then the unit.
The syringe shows 19; mL
